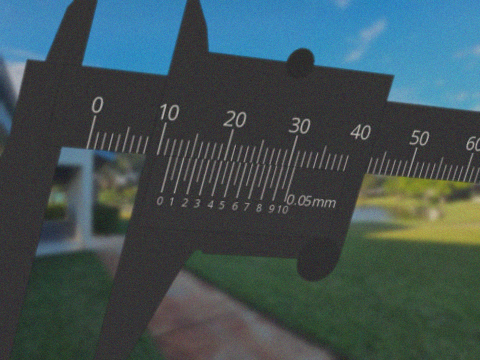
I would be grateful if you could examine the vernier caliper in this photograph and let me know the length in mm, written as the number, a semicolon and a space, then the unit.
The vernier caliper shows 12.0; mm
